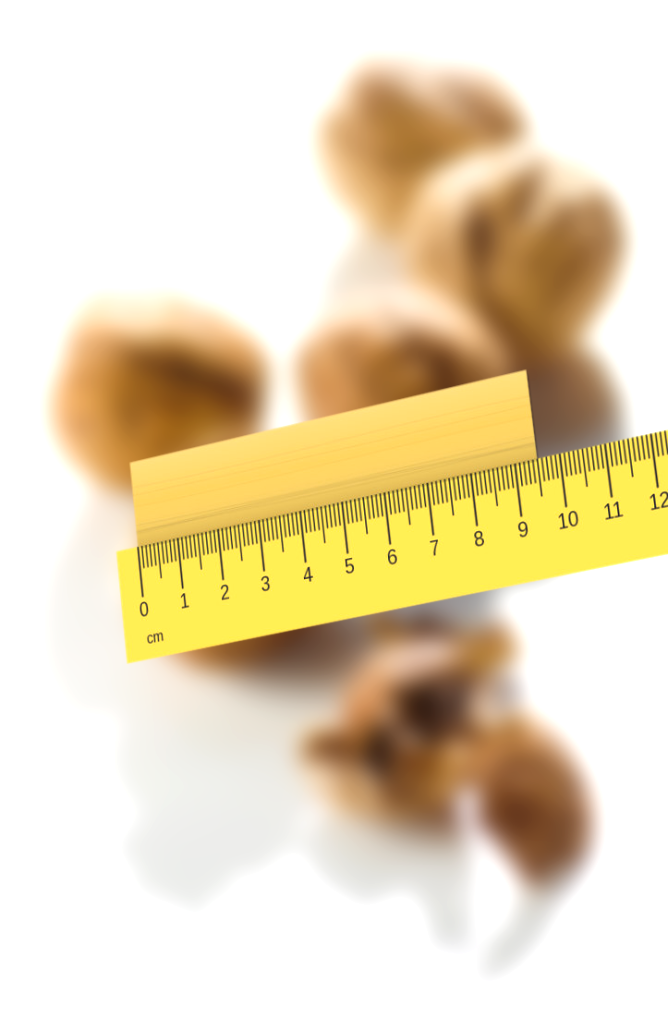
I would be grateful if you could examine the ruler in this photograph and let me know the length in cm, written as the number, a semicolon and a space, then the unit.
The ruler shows 9.5; cm
